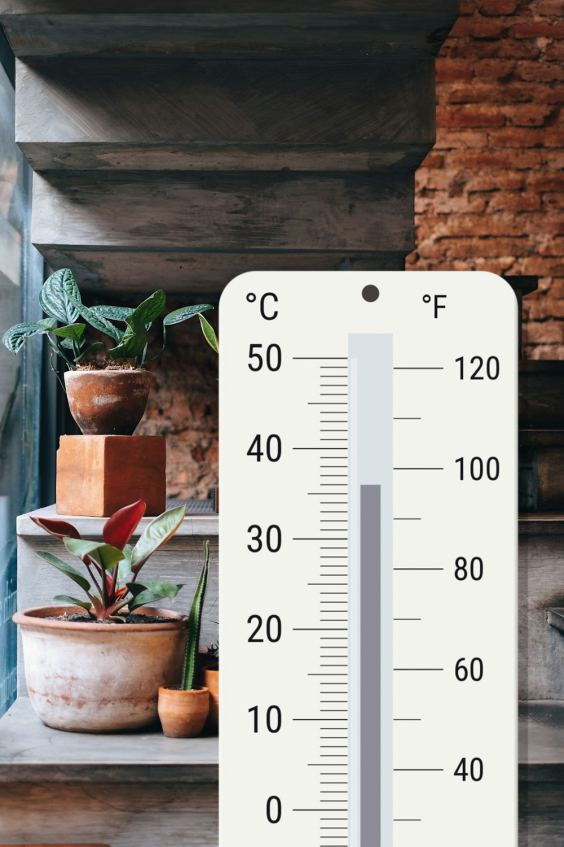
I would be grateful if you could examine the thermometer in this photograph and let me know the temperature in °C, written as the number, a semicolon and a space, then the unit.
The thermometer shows 36; °C
